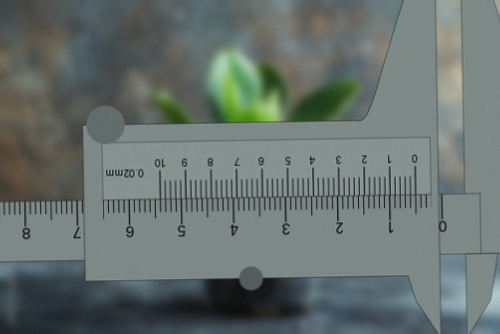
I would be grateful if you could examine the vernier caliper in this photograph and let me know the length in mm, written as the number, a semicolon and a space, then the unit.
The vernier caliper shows 5.0; mm
